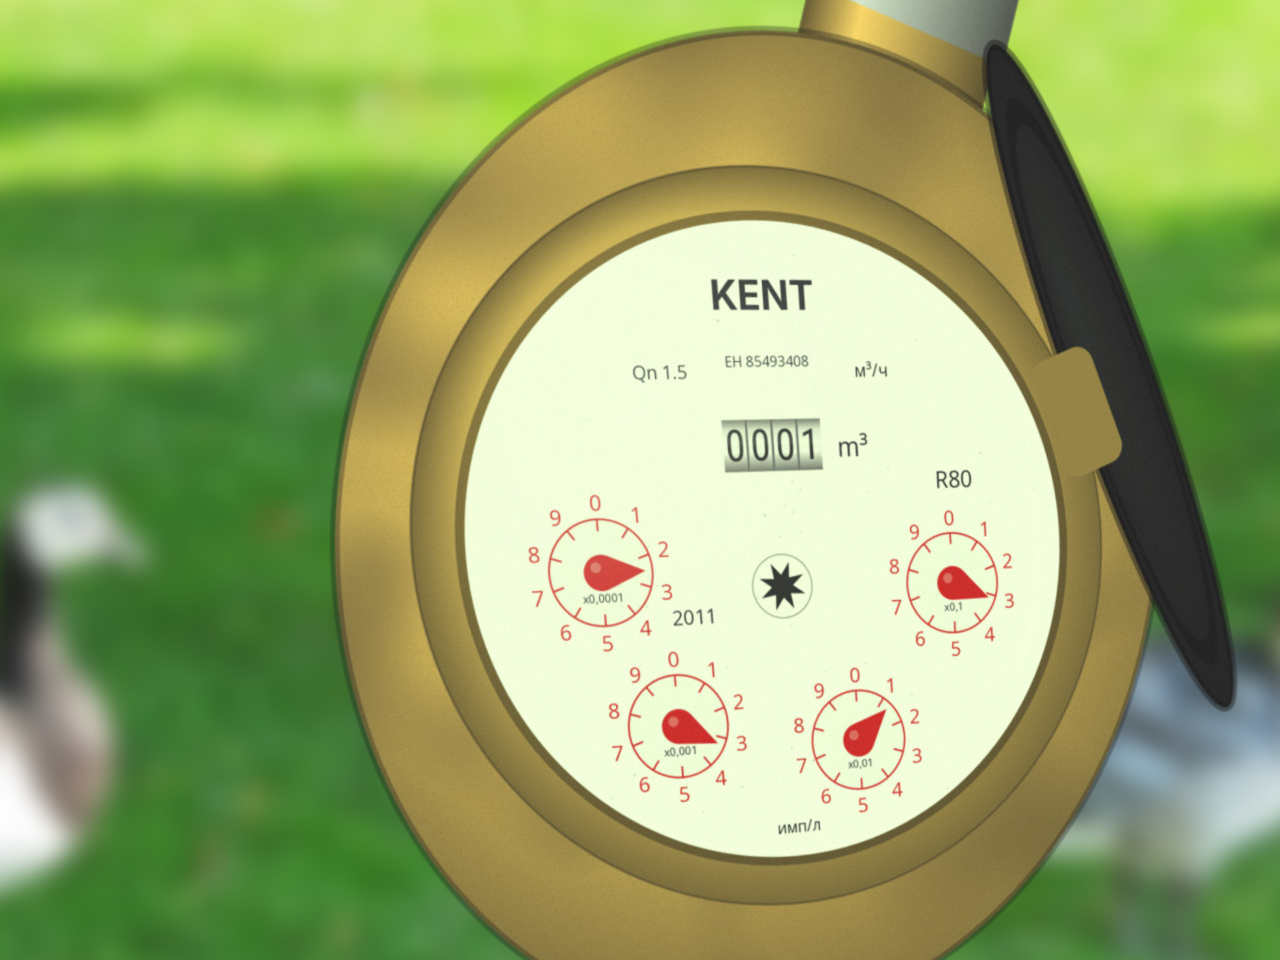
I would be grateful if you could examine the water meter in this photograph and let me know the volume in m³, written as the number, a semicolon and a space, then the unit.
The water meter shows 1.3132; m³
